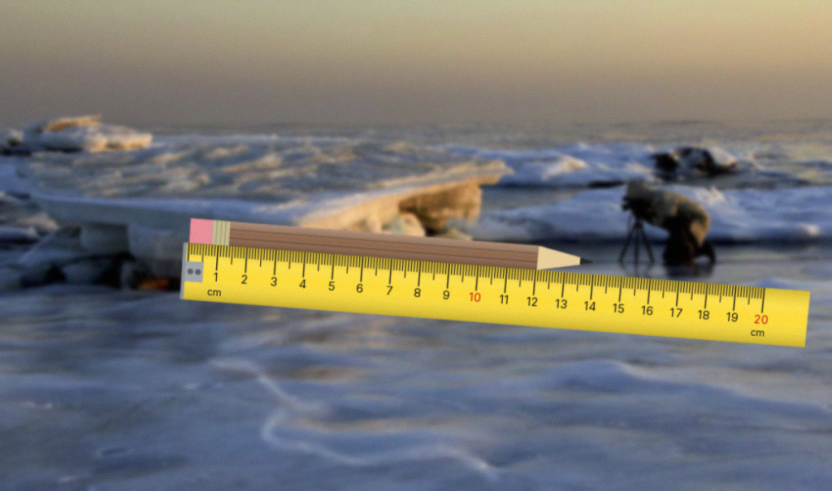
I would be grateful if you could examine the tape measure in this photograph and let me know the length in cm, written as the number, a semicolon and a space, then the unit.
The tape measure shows 14; cm
